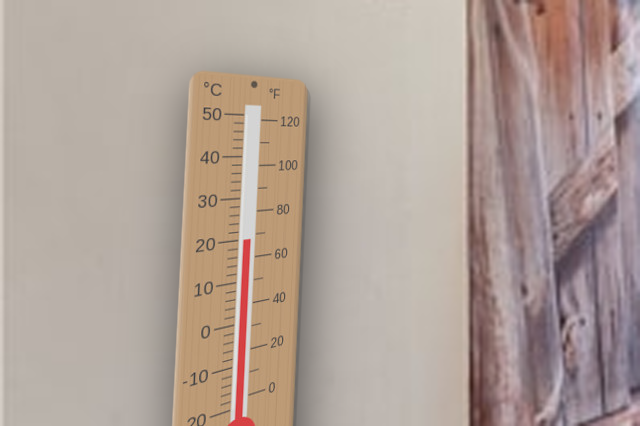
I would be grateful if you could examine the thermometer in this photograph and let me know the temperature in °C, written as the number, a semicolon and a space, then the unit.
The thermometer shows 20; °C
